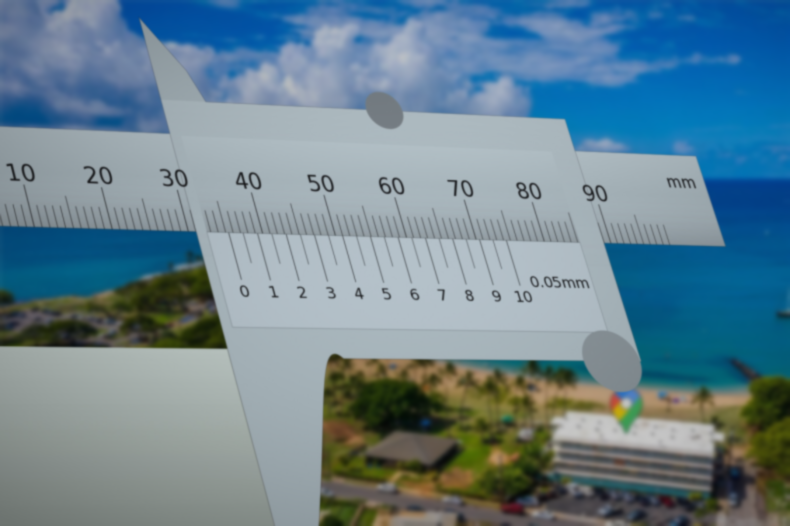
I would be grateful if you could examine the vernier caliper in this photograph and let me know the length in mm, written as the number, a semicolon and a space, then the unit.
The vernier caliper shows 35.4; mm
